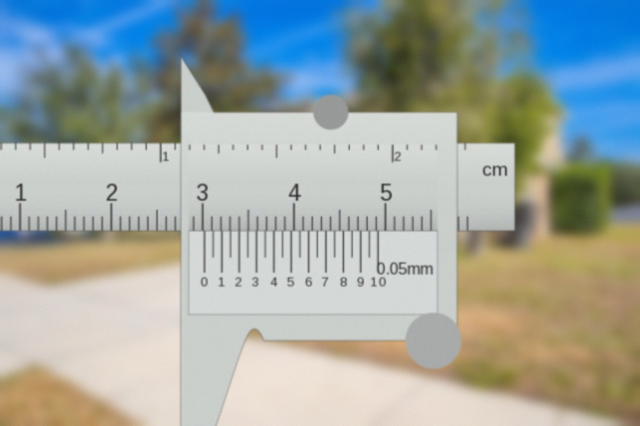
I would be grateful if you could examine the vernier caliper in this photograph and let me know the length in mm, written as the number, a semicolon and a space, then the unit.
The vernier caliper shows 30.2; mm
